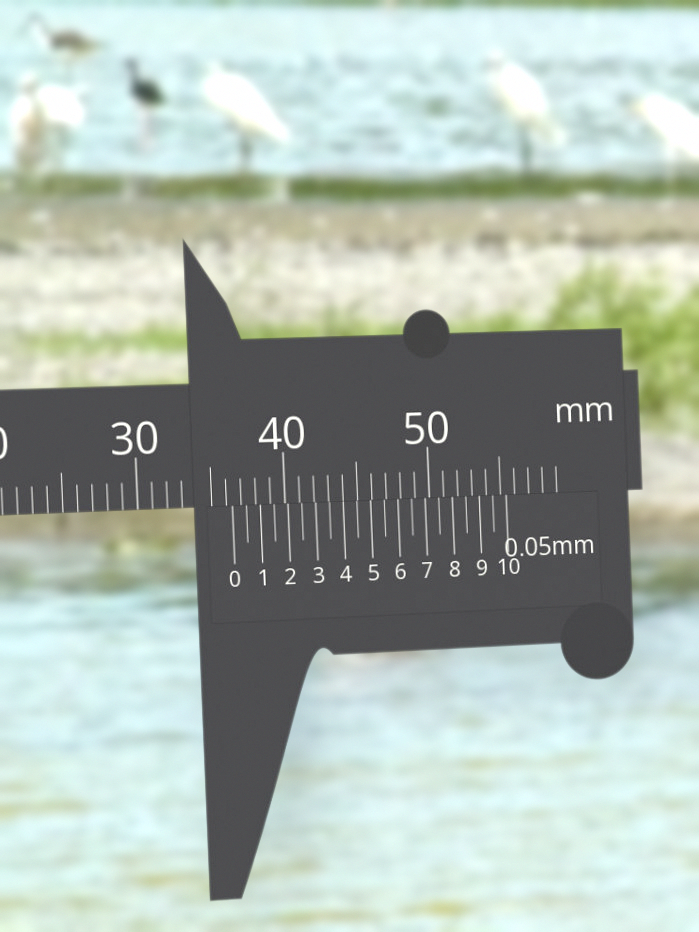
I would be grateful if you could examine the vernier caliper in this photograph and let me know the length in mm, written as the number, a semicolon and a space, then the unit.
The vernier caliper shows 36.4; mm
